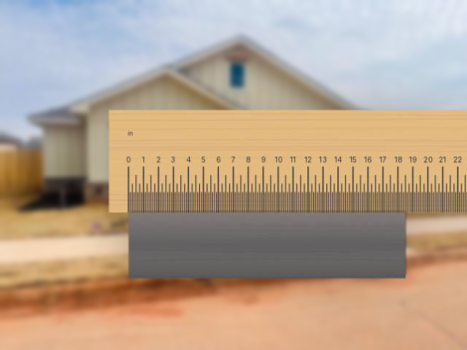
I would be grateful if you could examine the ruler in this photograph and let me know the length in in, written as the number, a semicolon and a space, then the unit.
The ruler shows 18.5; in
